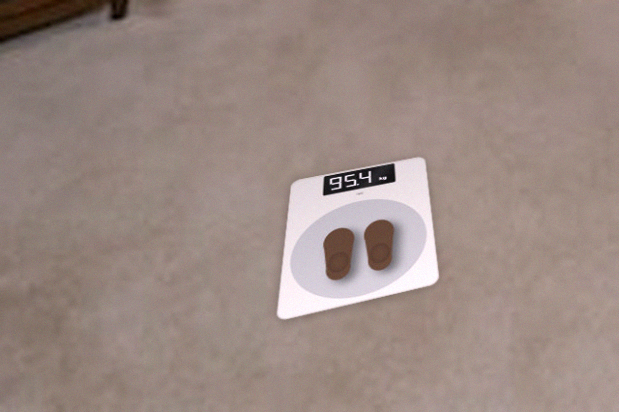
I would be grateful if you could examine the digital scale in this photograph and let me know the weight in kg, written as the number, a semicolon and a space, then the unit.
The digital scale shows 95.4; kg
